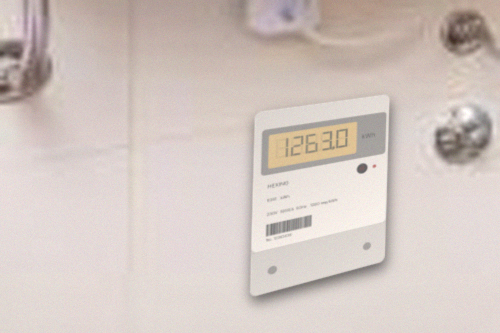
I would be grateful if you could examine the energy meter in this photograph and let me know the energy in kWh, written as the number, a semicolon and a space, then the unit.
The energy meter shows 1263.0; kWh
